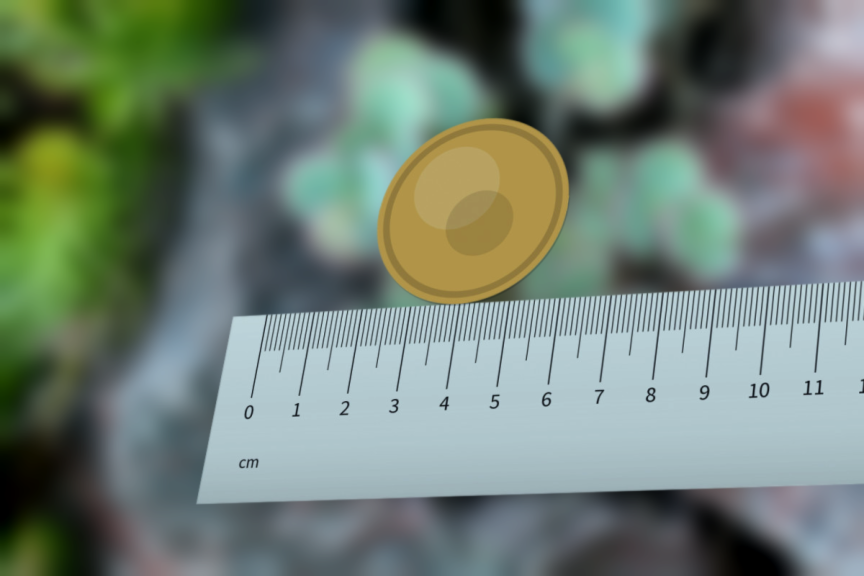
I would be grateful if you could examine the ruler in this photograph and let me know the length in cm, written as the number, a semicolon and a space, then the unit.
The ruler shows 3.9; cm
